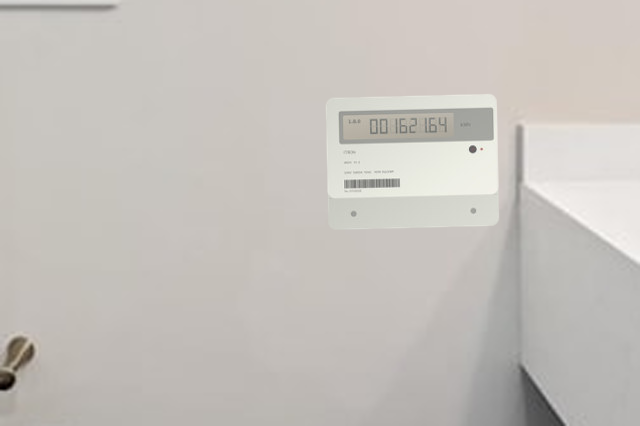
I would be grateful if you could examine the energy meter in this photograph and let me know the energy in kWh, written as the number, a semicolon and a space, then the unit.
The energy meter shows 1621.64; kWh
